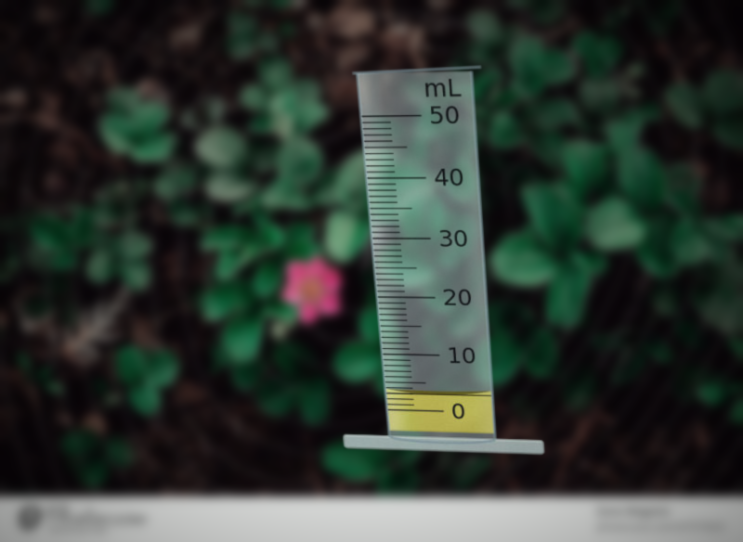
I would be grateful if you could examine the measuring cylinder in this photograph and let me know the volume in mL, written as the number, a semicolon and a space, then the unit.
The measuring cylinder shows 3; mL
